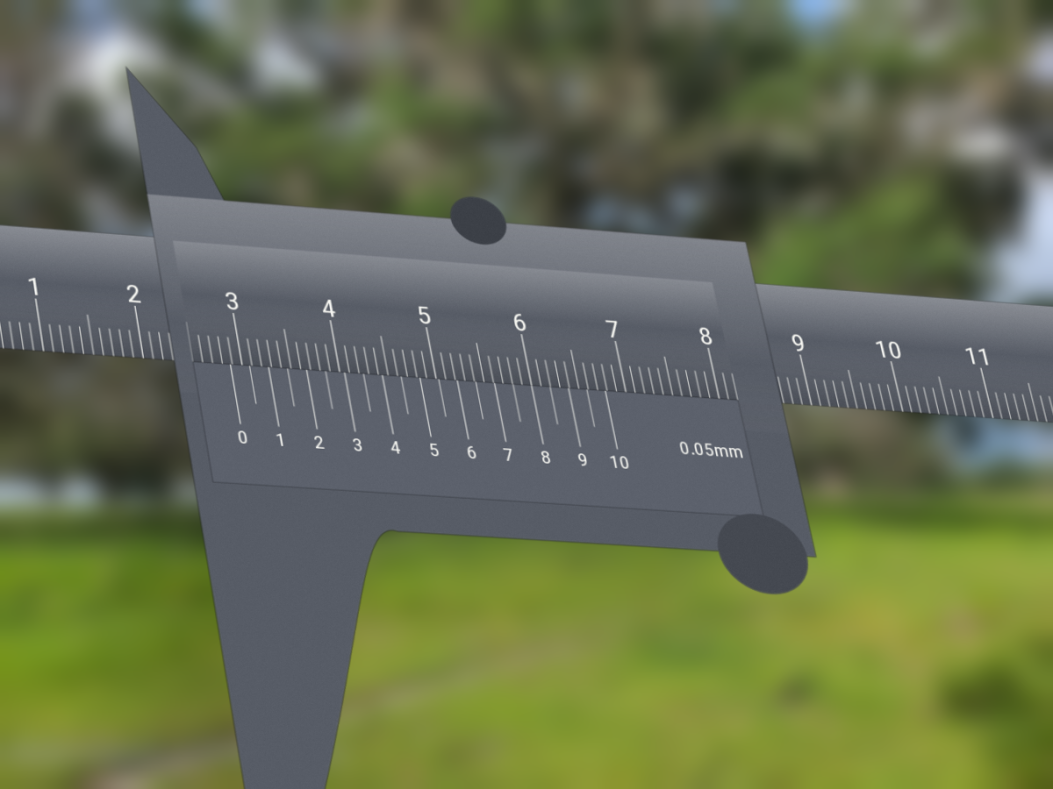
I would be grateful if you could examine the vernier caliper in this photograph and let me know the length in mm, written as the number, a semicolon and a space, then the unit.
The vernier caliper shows 28.8; mm
